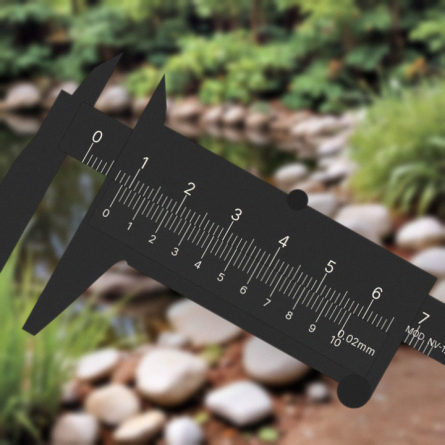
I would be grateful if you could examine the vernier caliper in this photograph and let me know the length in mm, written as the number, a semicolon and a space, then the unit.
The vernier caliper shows 8.6; mm
